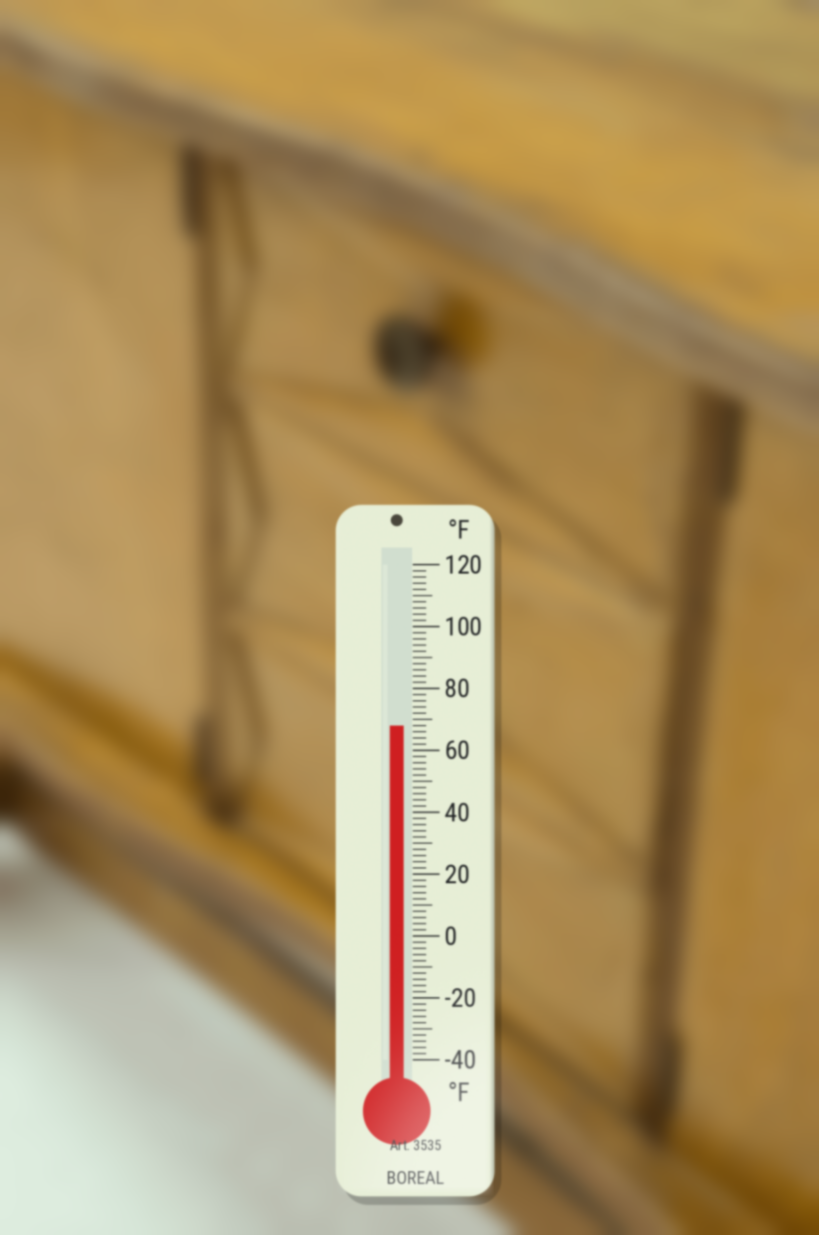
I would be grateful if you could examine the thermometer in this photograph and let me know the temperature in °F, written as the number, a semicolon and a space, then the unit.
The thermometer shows 68; °F
